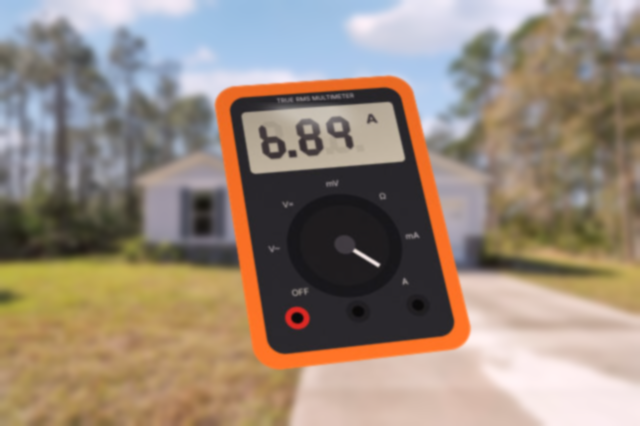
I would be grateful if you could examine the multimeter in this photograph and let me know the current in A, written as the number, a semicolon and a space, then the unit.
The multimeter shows 6.89; A
